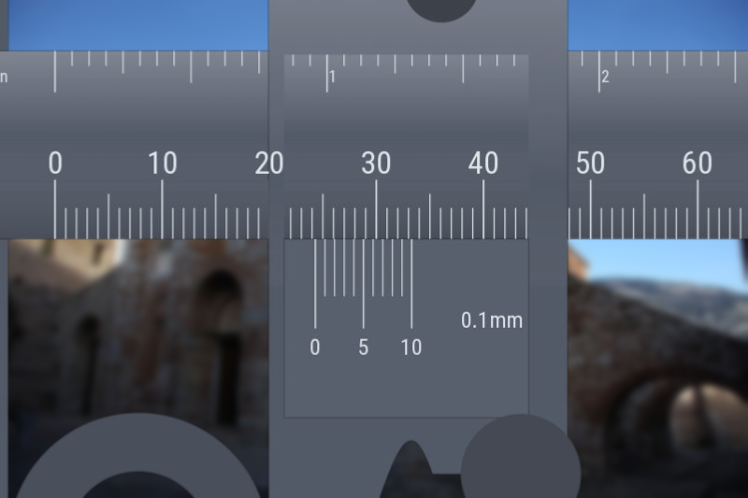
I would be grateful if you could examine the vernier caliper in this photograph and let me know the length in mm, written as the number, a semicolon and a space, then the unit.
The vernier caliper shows 24.3; mm
